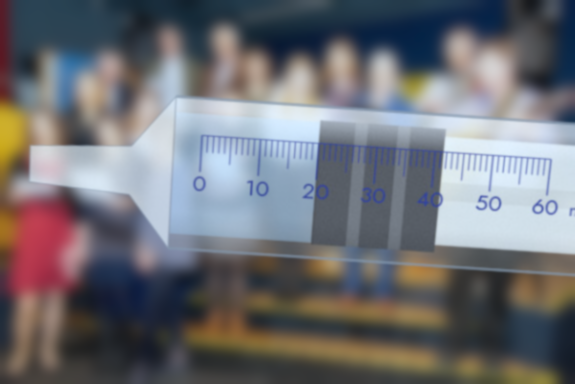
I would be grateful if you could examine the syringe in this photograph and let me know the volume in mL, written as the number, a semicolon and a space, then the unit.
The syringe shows 20; mL
